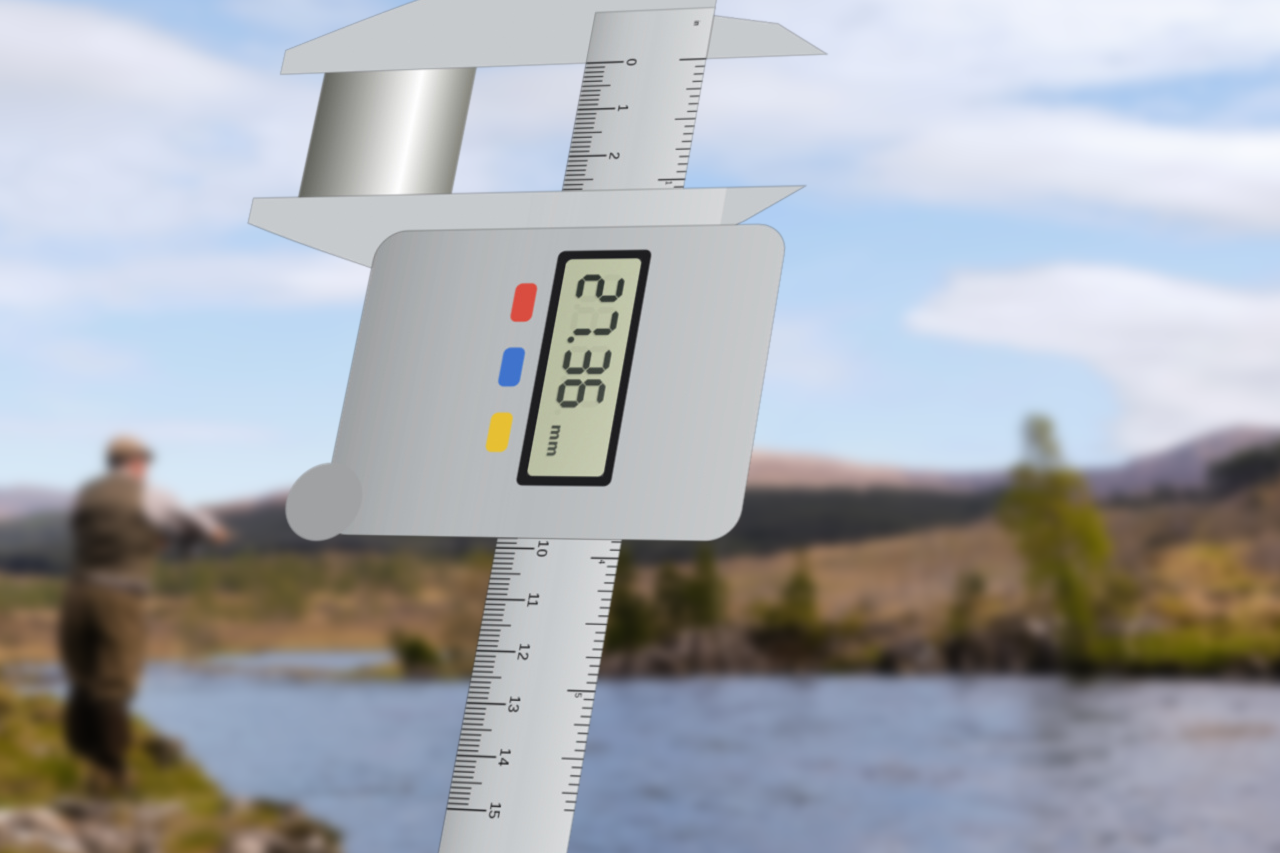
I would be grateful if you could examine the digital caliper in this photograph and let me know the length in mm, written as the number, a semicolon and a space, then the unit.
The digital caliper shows 27.36; mm
